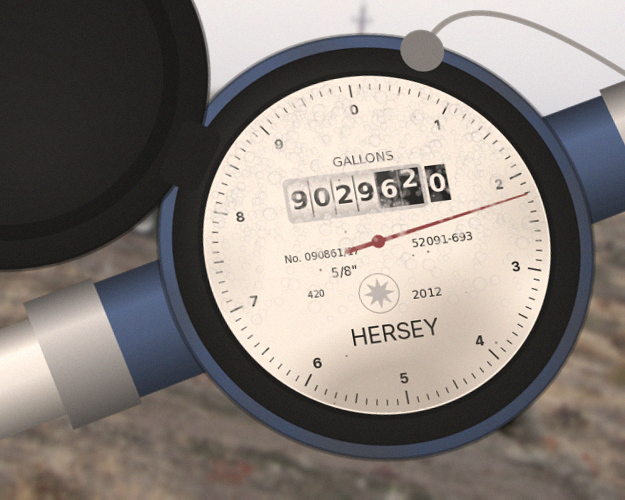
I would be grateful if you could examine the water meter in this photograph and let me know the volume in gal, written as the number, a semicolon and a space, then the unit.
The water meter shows 9029622.2; gal
